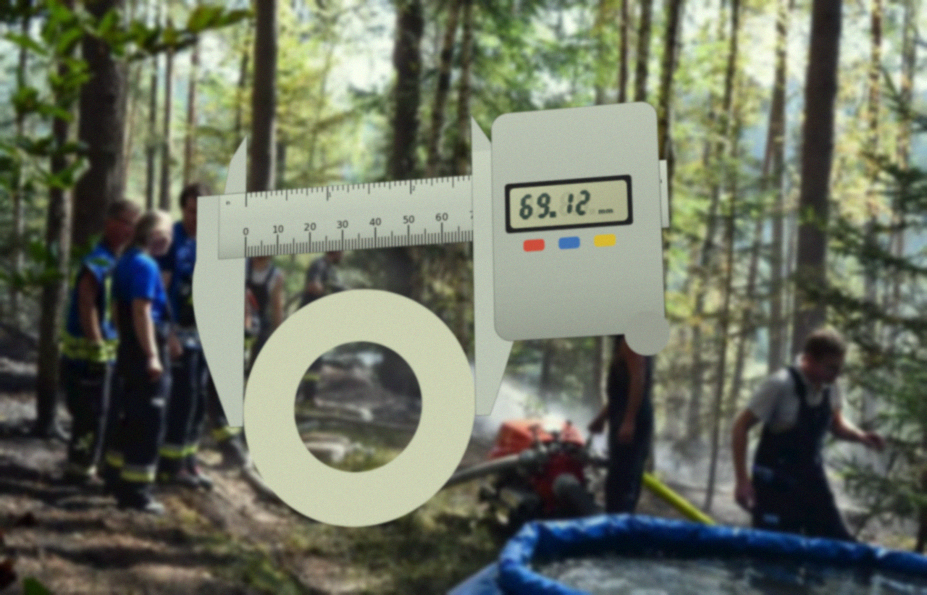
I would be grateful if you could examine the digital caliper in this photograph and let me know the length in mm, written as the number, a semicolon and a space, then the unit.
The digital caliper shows 69.12; mm
